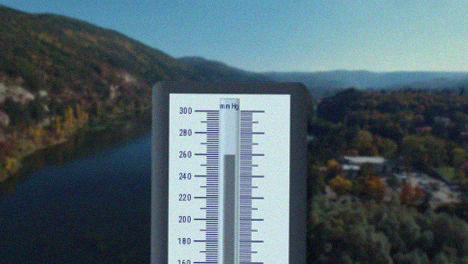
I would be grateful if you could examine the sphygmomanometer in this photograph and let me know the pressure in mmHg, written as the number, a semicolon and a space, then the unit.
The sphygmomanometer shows 260; mmHg
